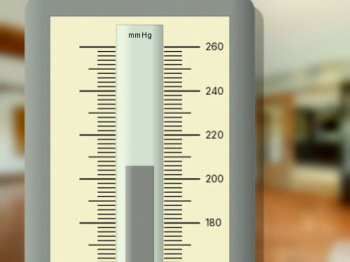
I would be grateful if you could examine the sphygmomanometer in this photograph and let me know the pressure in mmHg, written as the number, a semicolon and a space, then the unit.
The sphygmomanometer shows 206; mmHg
